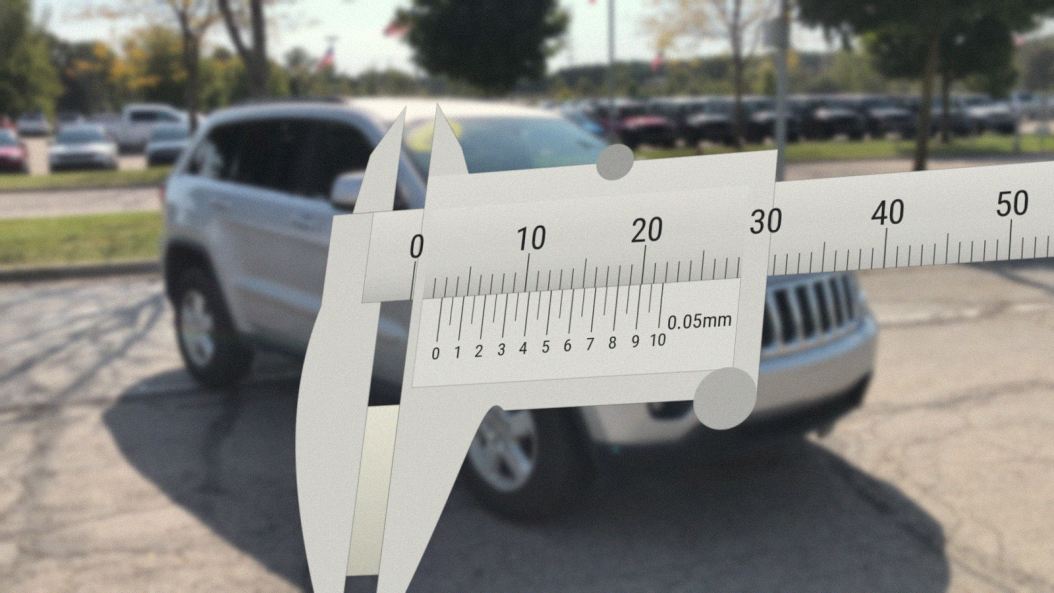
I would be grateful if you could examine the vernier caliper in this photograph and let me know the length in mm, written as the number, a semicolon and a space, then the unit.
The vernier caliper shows 2.8; mm
